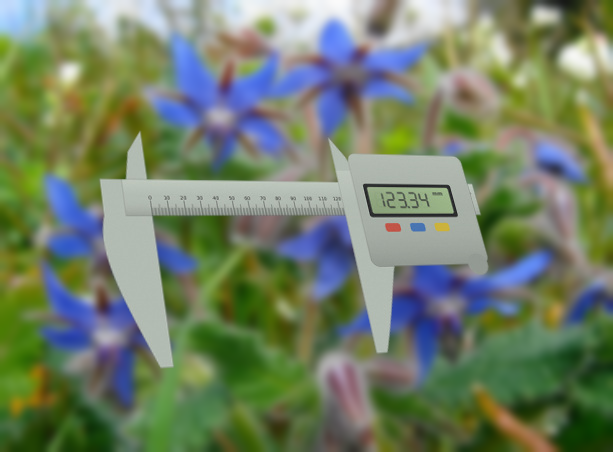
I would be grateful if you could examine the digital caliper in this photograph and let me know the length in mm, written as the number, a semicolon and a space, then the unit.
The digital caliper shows 123.34; mm
